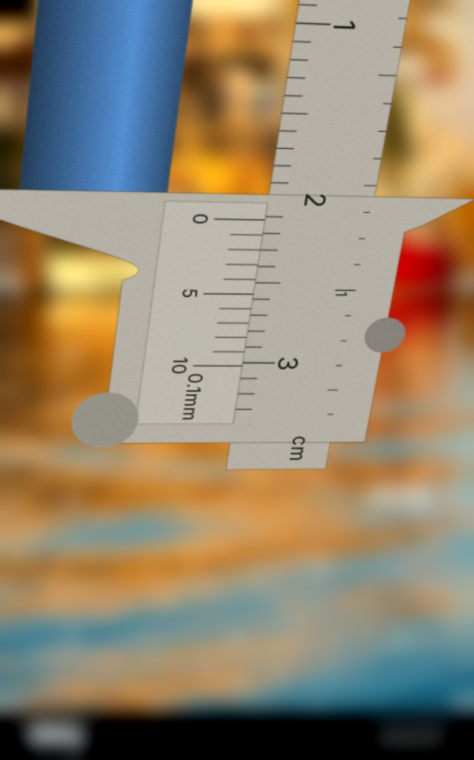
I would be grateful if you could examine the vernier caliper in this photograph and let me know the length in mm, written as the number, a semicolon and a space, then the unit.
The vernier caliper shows 21.2; mm
